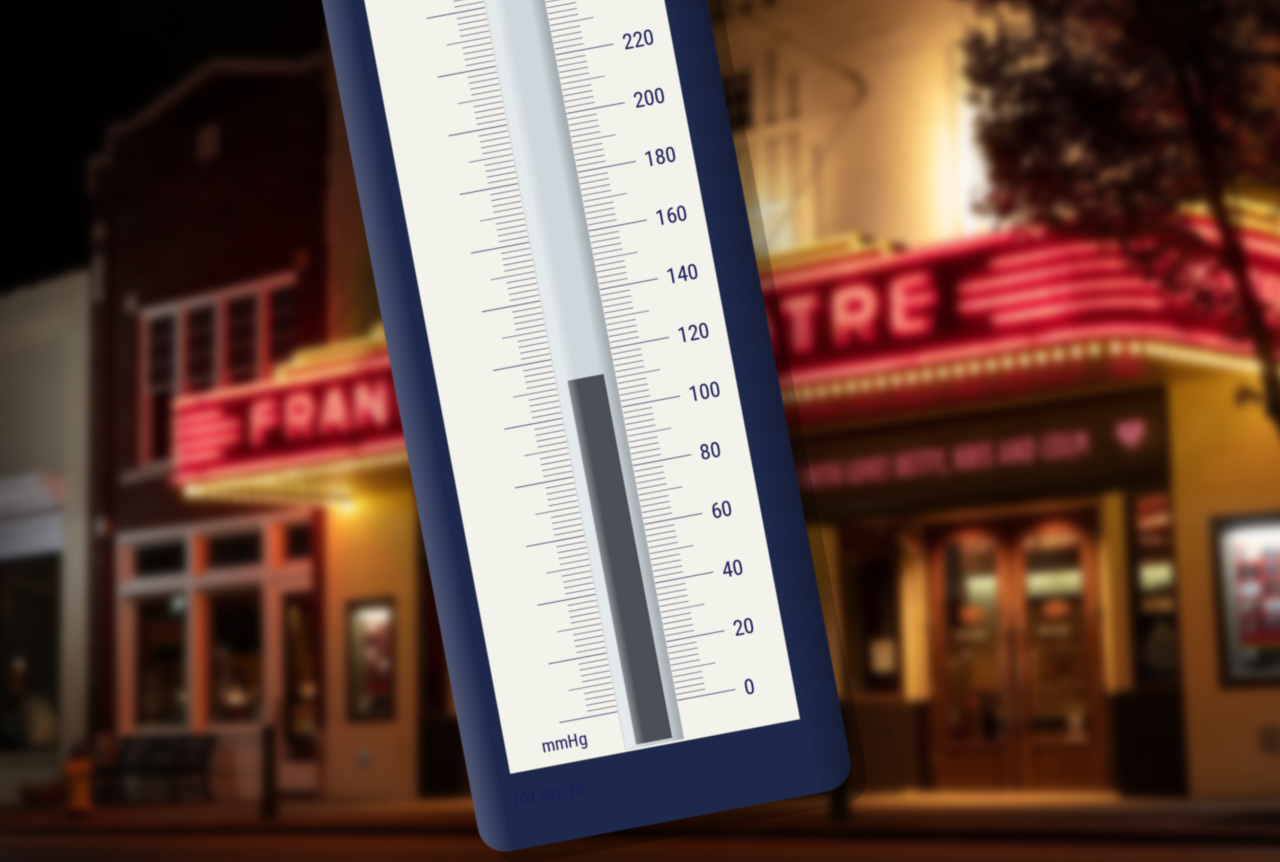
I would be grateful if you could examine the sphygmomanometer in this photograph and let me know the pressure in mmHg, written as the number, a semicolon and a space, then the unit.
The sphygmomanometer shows 112; mmHg
